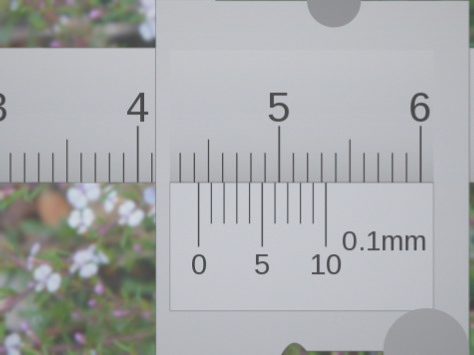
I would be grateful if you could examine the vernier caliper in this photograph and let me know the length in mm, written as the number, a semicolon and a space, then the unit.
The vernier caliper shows 44.3; mm
